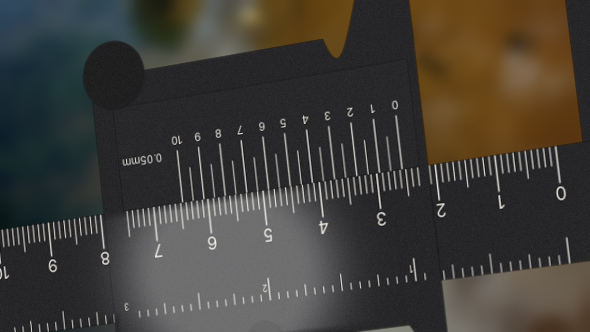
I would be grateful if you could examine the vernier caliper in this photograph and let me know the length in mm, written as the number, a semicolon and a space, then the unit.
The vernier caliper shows 25.6; mm
